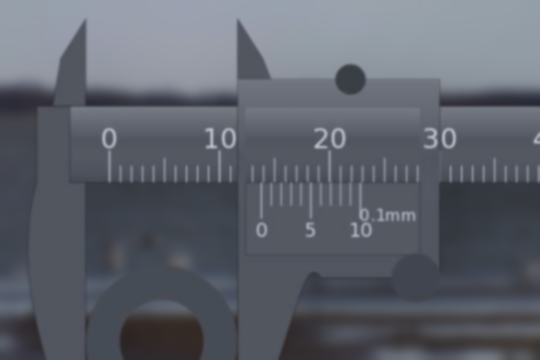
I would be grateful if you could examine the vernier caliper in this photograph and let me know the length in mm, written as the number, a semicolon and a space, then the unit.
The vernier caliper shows 13.8; mm
